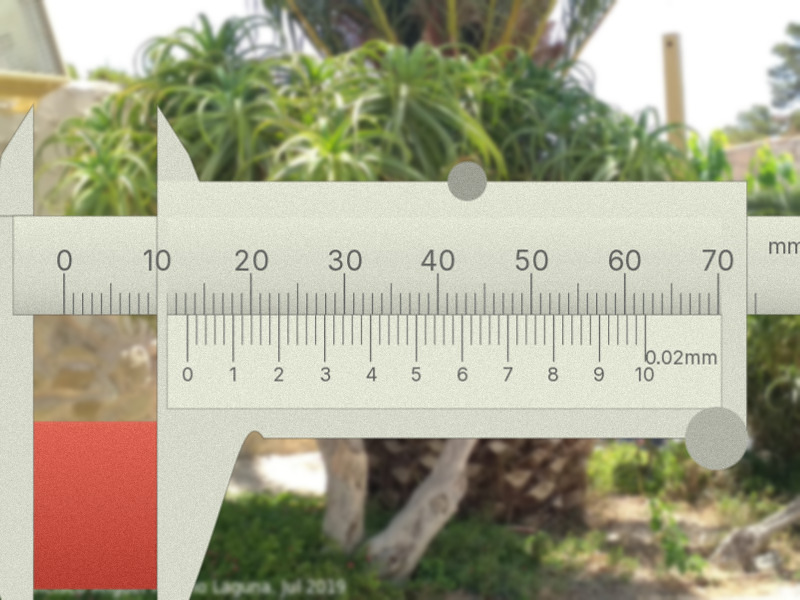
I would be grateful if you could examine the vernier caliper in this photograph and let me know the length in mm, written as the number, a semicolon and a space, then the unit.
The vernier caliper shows 13.2; mm
